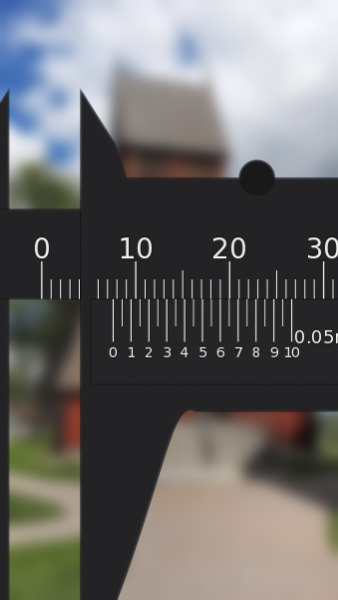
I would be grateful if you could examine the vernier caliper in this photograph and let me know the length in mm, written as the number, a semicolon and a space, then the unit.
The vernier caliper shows 7.6; mm
